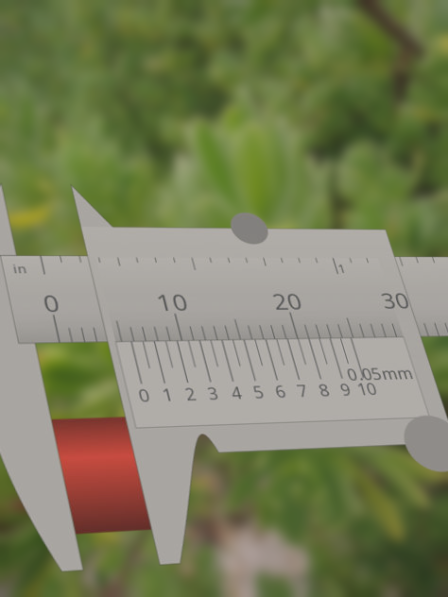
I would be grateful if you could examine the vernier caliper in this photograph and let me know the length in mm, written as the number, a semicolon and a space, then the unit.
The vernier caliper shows 5.8; mm
